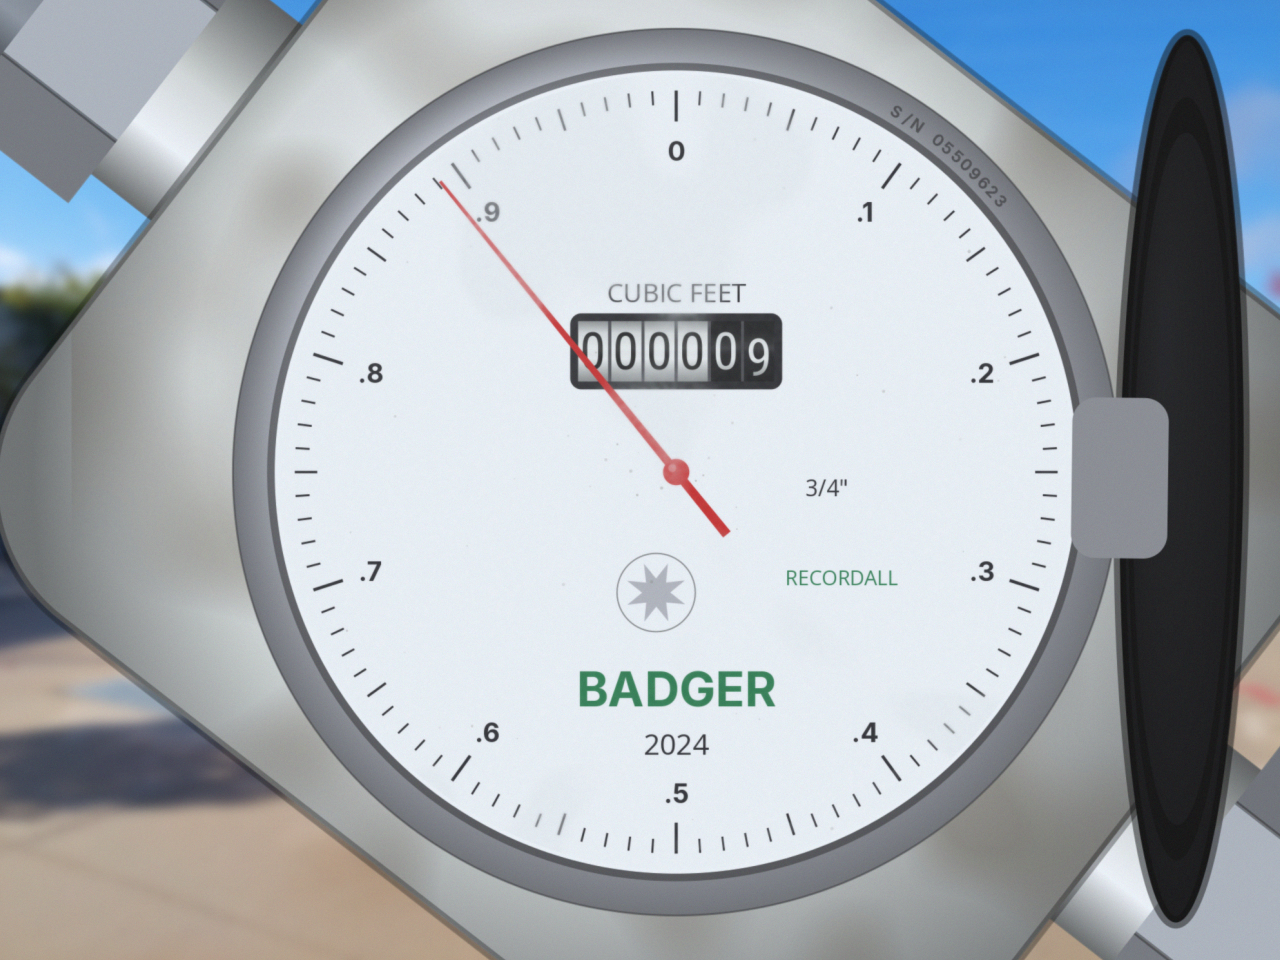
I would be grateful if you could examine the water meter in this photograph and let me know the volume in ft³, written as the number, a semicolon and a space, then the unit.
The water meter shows 8.89; ft³
